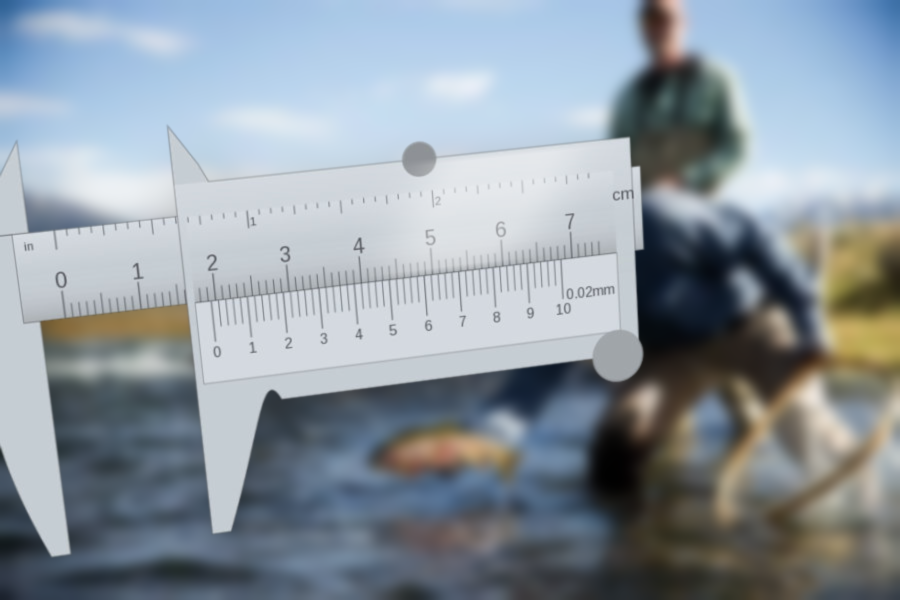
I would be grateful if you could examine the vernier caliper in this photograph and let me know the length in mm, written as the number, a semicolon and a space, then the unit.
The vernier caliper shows 19.4; mm
